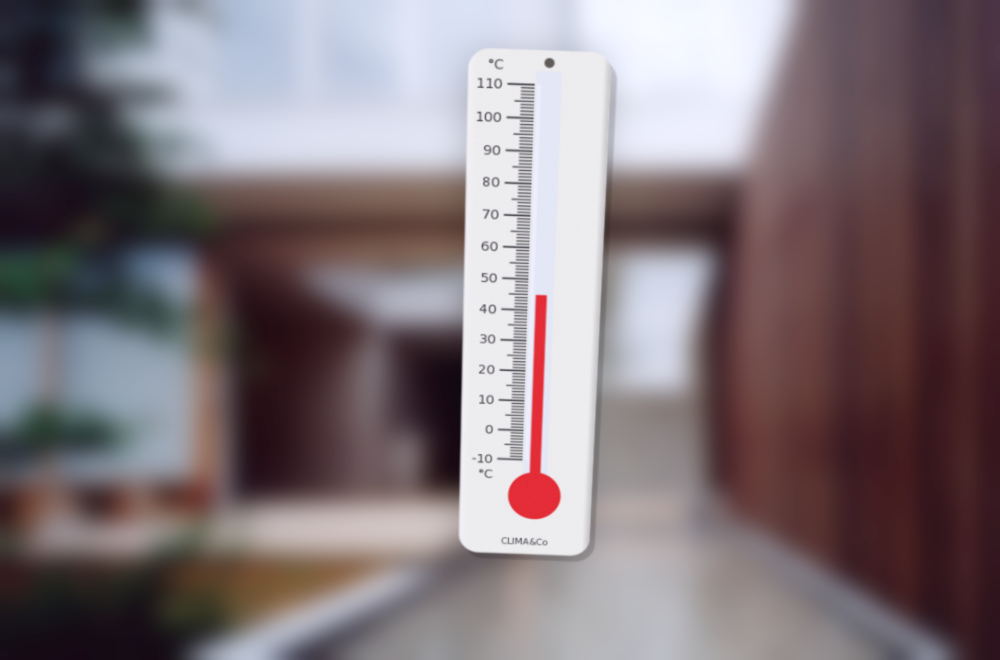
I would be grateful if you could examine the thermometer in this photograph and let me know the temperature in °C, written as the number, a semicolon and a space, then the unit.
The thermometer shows 45; °C
